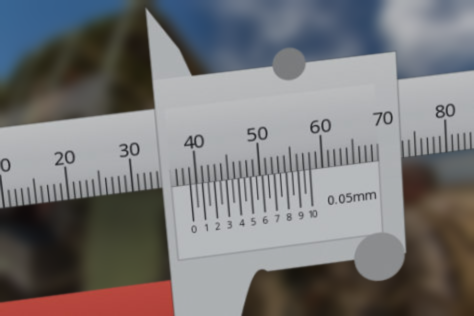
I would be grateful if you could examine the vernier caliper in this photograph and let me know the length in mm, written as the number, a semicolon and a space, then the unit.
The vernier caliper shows 39.0; mm
